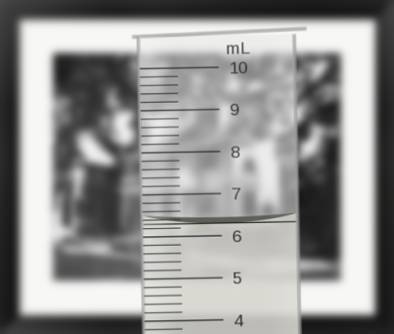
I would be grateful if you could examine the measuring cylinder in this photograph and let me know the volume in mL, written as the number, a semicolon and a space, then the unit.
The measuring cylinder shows 6.3; mL
